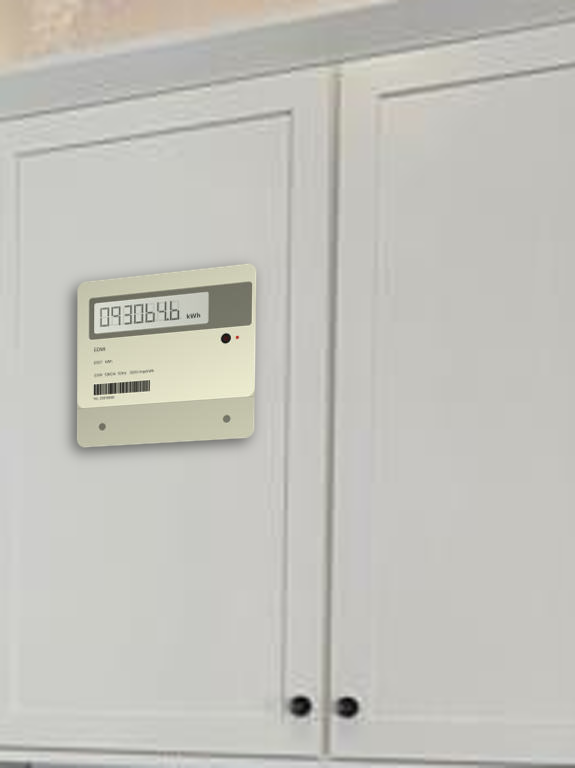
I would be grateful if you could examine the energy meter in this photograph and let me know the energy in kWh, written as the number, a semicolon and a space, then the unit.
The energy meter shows 93064.6; kWh
